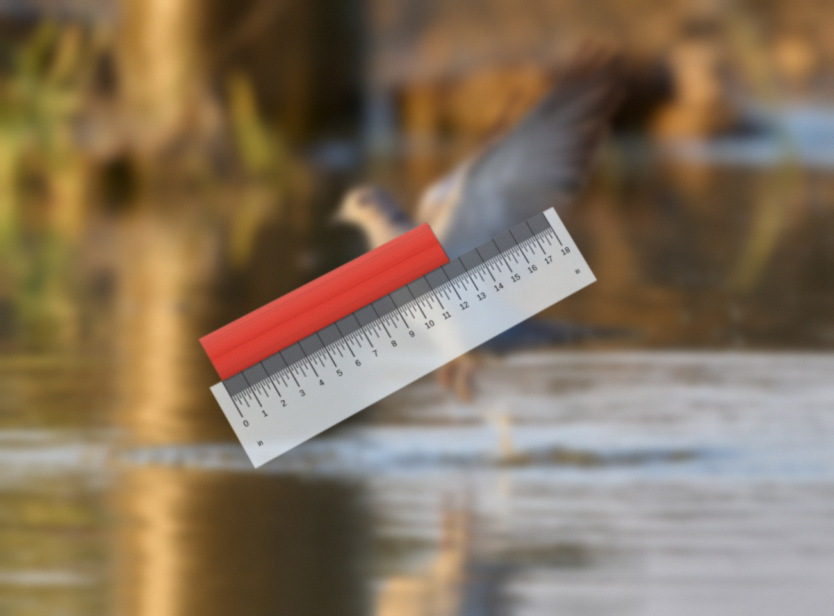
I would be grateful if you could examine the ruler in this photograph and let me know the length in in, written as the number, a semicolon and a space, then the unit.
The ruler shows 12.5; in
